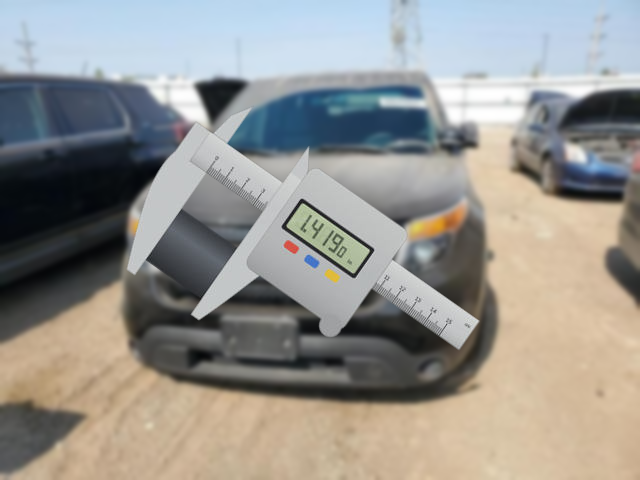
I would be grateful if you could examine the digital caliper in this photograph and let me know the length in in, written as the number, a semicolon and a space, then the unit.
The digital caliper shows 1.4190; in
